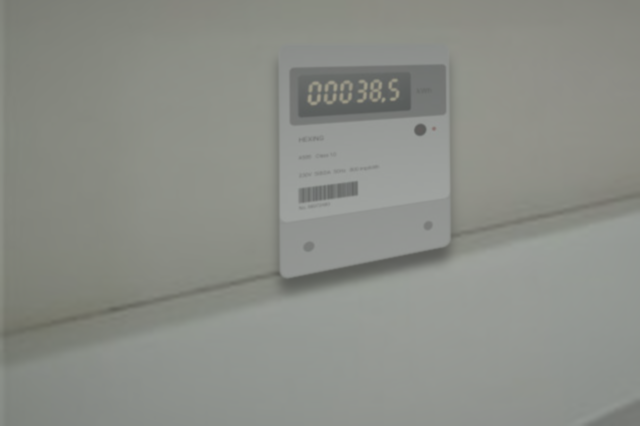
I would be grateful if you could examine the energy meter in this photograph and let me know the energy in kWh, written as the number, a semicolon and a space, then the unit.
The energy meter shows 38.5; kWh
